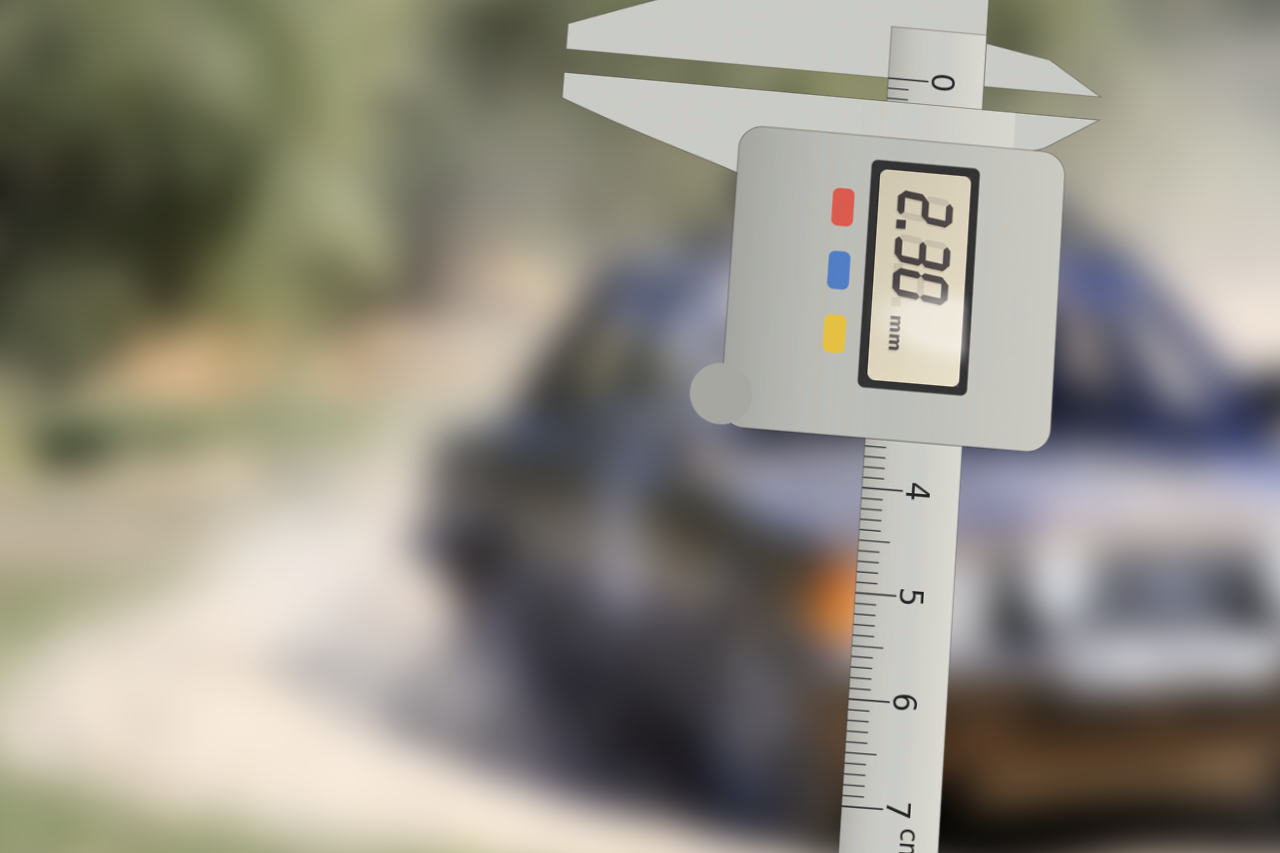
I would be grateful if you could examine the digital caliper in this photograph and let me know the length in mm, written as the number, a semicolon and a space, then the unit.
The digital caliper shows 2.30; mm
